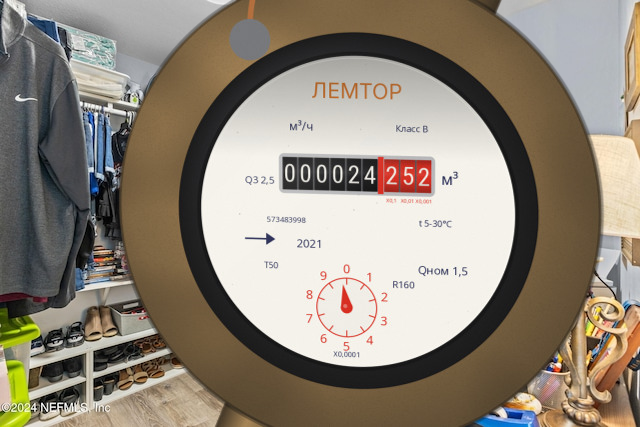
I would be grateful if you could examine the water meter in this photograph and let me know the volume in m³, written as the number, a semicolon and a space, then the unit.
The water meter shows 24.2519; m³
